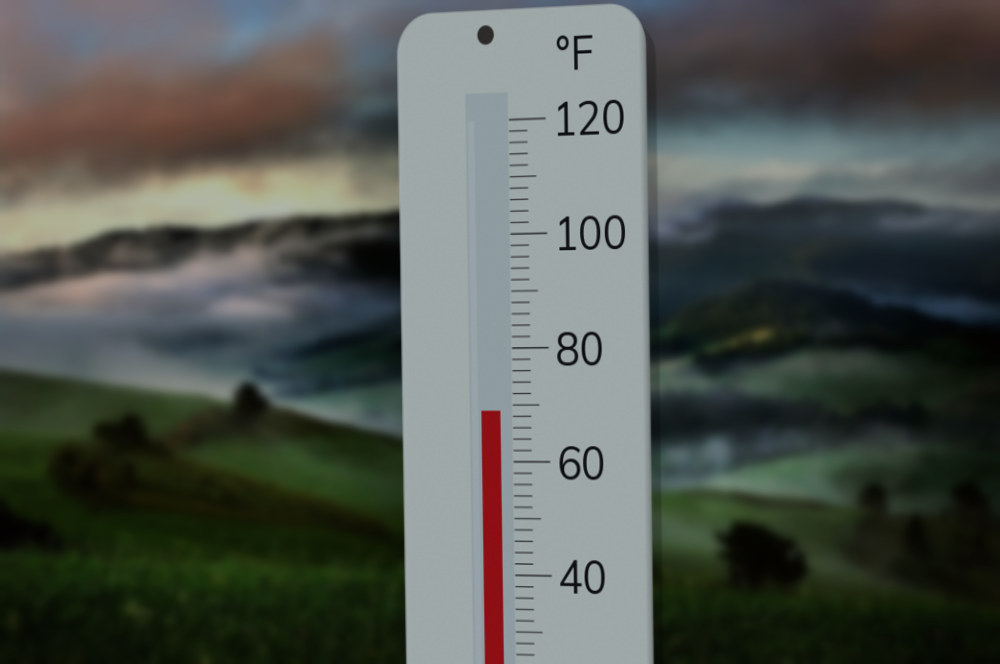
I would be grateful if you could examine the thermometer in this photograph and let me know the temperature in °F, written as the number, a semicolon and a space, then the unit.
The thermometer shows 69; °F
